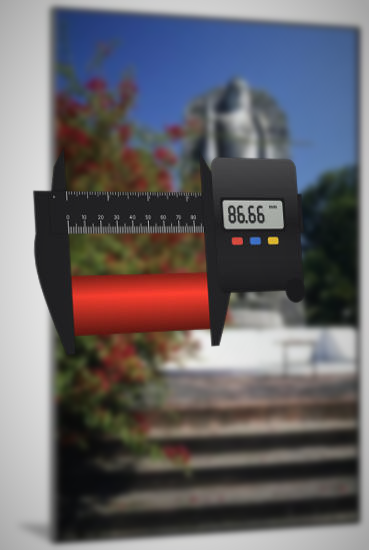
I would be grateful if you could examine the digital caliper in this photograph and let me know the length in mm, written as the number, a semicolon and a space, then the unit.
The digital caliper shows 86.66; mm
